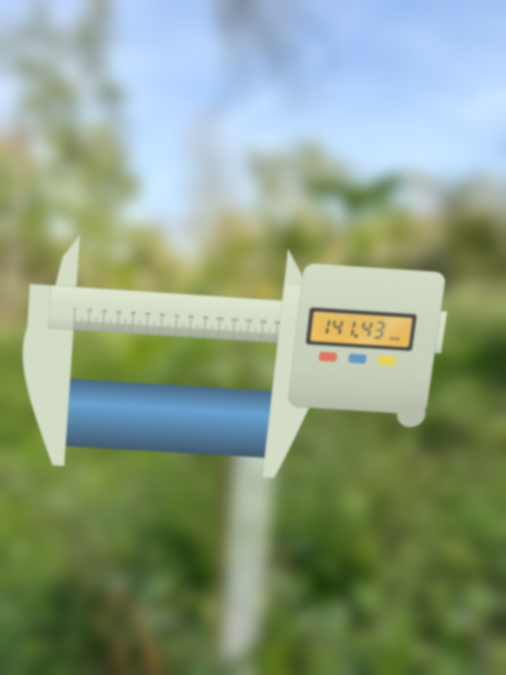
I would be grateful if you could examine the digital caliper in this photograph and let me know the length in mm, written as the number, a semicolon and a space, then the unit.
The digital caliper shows 141.43; mm
